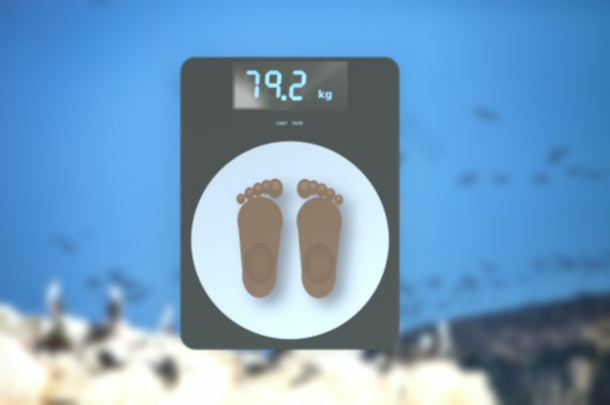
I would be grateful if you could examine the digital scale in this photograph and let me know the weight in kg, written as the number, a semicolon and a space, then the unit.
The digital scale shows 79.2; kg
